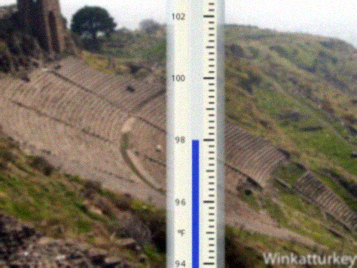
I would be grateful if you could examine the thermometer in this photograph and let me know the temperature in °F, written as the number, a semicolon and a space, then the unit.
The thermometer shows 98; °F
